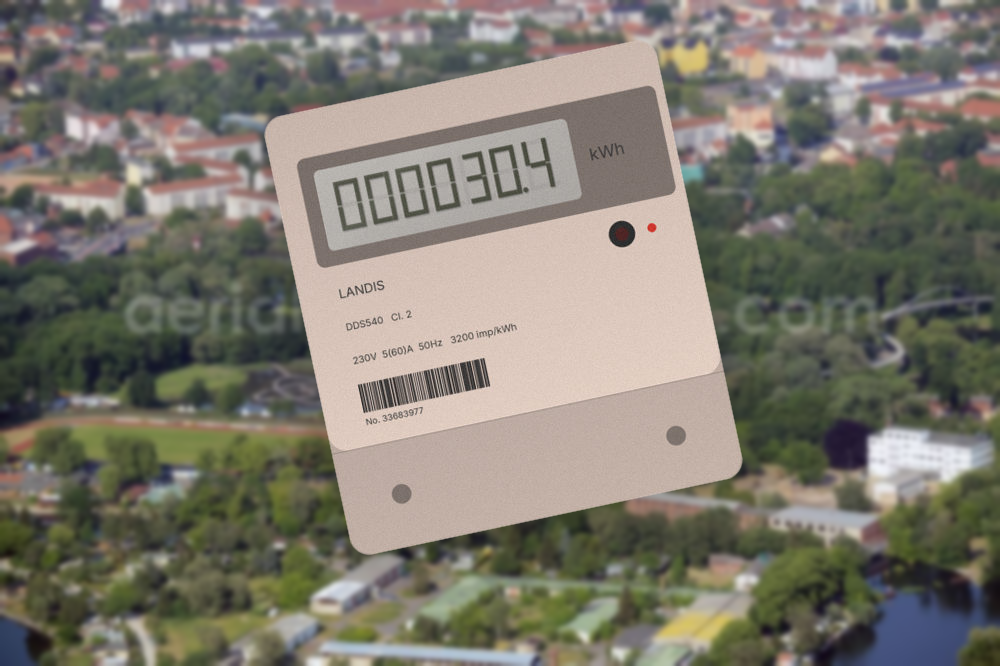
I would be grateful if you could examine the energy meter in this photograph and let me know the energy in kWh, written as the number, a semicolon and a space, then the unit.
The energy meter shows 30.4; kWh
